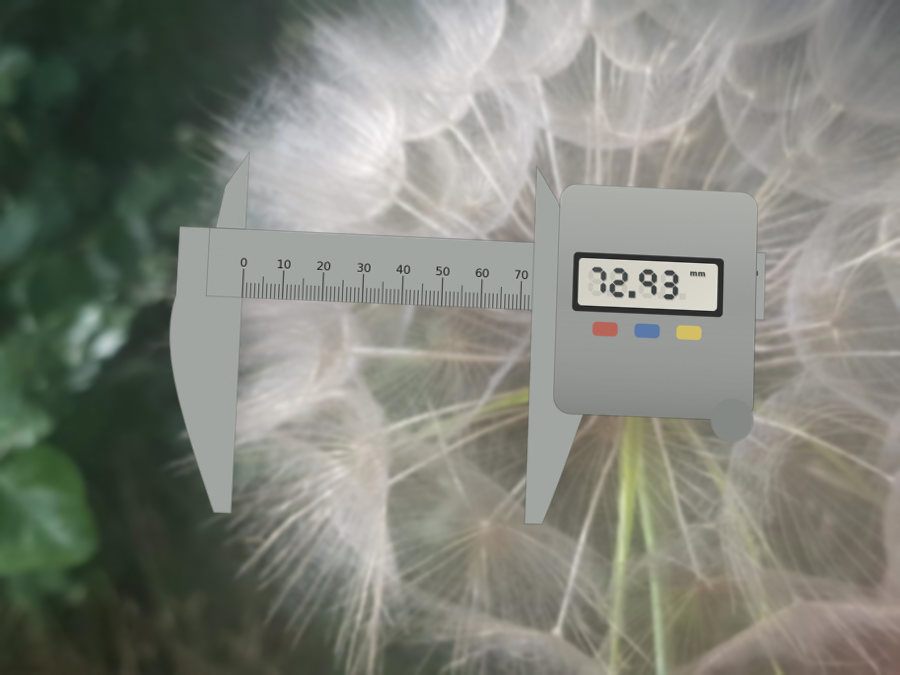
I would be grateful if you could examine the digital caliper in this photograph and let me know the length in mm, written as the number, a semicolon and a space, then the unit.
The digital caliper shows 72.93; mm
